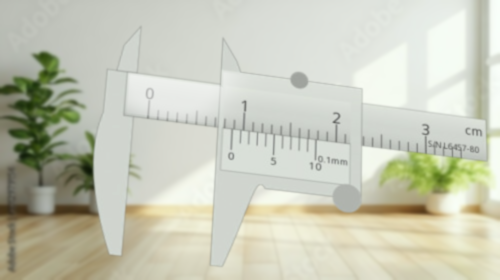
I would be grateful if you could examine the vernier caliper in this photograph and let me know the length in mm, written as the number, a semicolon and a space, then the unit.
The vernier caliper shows 8.8; mm
